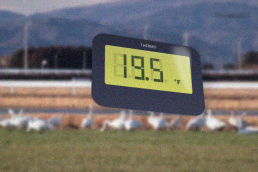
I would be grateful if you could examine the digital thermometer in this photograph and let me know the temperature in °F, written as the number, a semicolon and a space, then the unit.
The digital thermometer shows 19.5; °F
